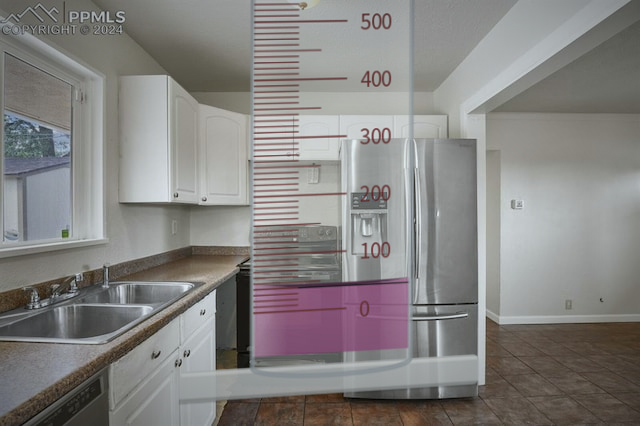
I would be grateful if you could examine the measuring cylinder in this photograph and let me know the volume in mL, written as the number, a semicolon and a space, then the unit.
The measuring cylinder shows 40; mL
